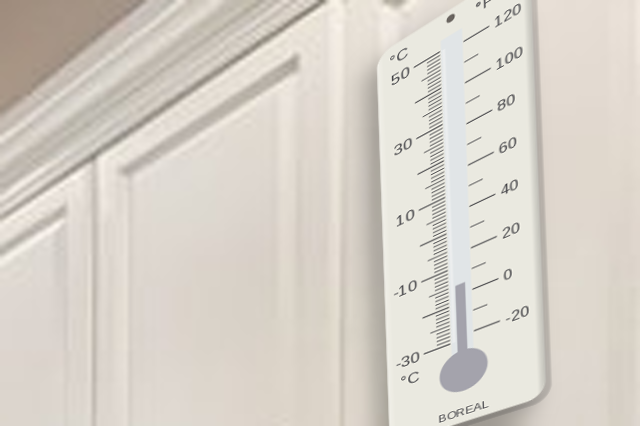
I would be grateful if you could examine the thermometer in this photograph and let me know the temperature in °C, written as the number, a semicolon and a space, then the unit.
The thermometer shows -15; °C
